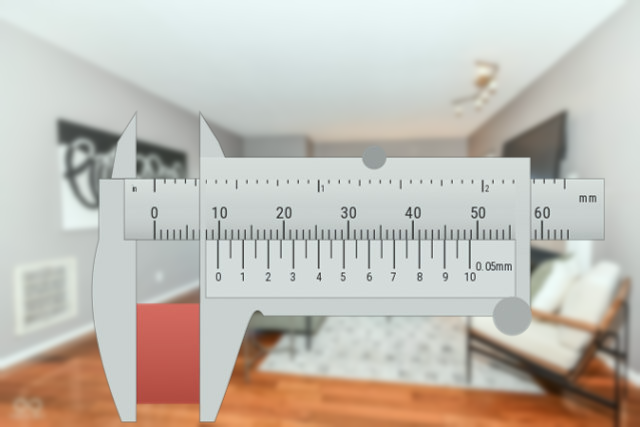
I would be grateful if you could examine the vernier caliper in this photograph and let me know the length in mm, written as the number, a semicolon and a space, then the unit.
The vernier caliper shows 9.8; mm
